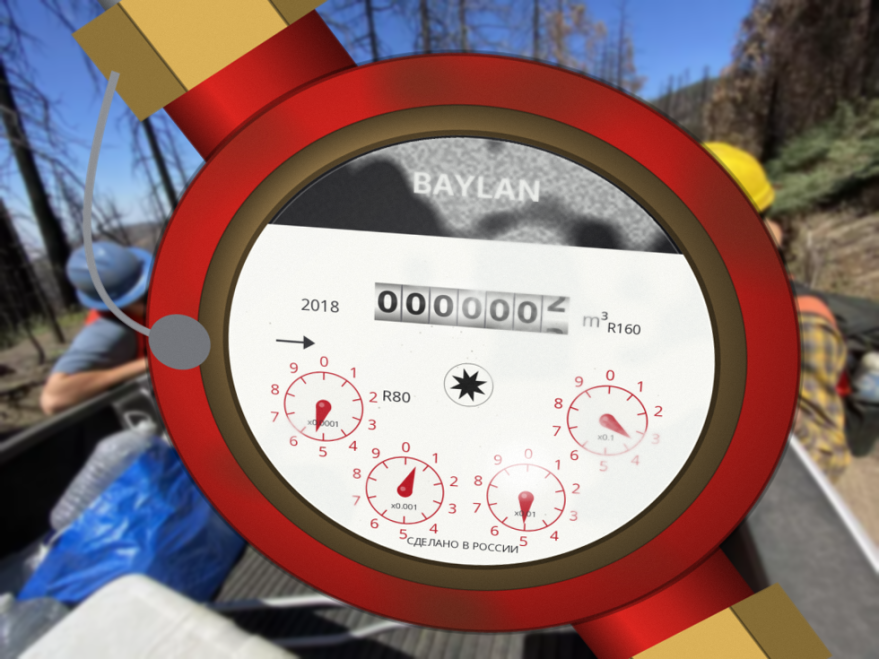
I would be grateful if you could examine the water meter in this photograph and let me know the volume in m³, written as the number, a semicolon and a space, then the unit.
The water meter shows 2.3505; m³
